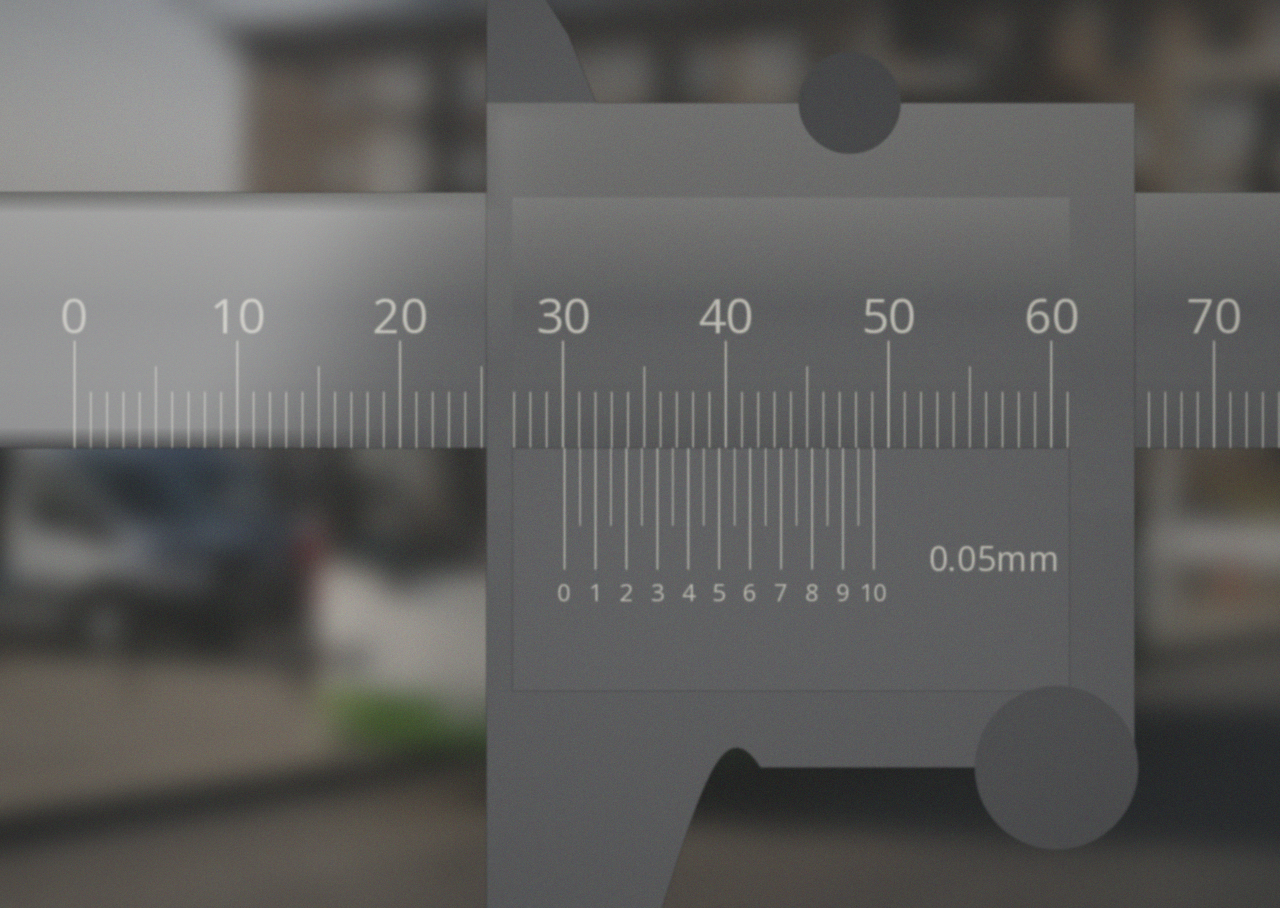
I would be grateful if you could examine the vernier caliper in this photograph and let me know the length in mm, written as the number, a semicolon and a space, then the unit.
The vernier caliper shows 30.1; mm
